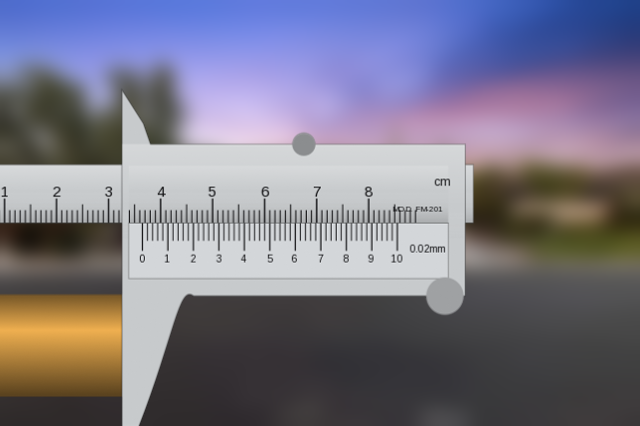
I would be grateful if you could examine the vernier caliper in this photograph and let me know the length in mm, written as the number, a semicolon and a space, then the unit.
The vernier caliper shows 36.5; mm
